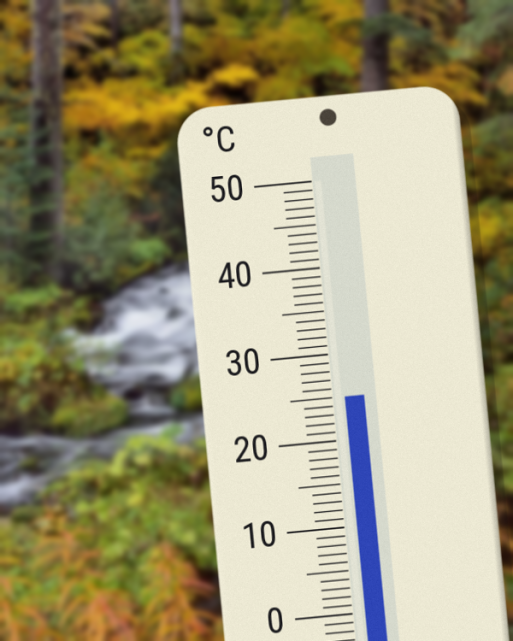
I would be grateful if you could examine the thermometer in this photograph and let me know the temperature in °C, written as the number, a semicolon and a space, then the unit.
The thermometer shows 25; °C
